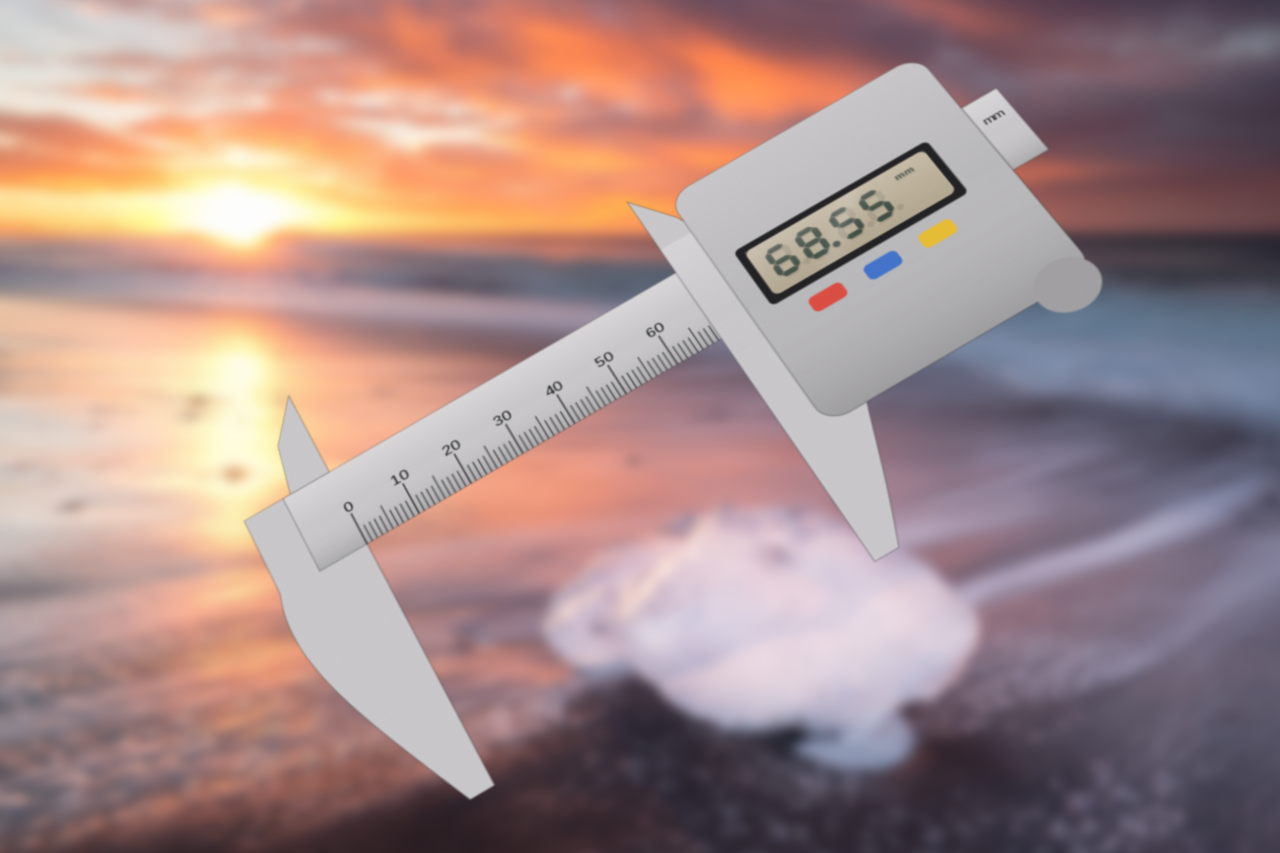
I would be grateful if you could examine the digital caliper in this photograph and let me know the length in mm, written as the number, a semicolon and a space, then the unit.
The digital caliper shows 68.55; mm
